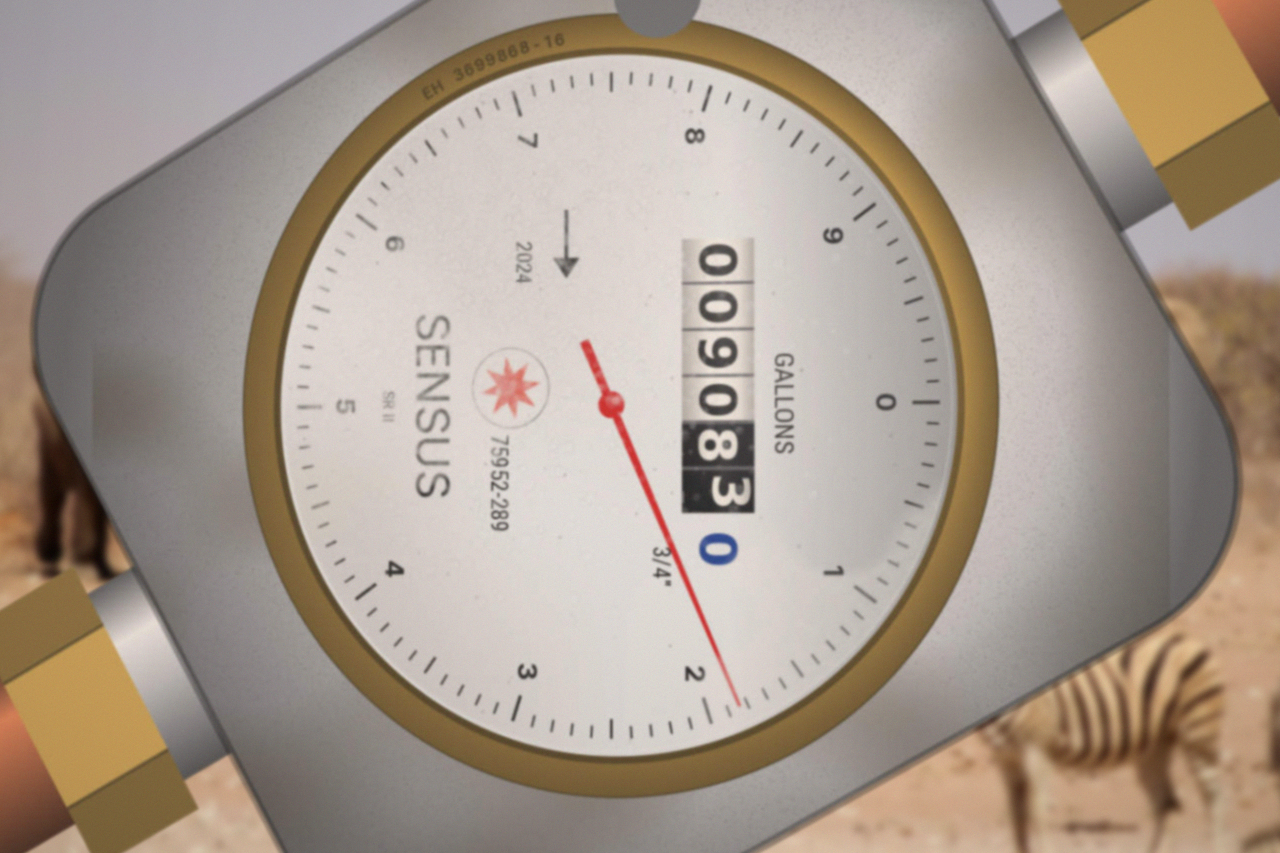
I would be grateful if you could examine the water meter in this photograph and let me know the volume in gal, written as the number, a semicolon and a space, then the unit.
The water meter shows 90831.8; gal
